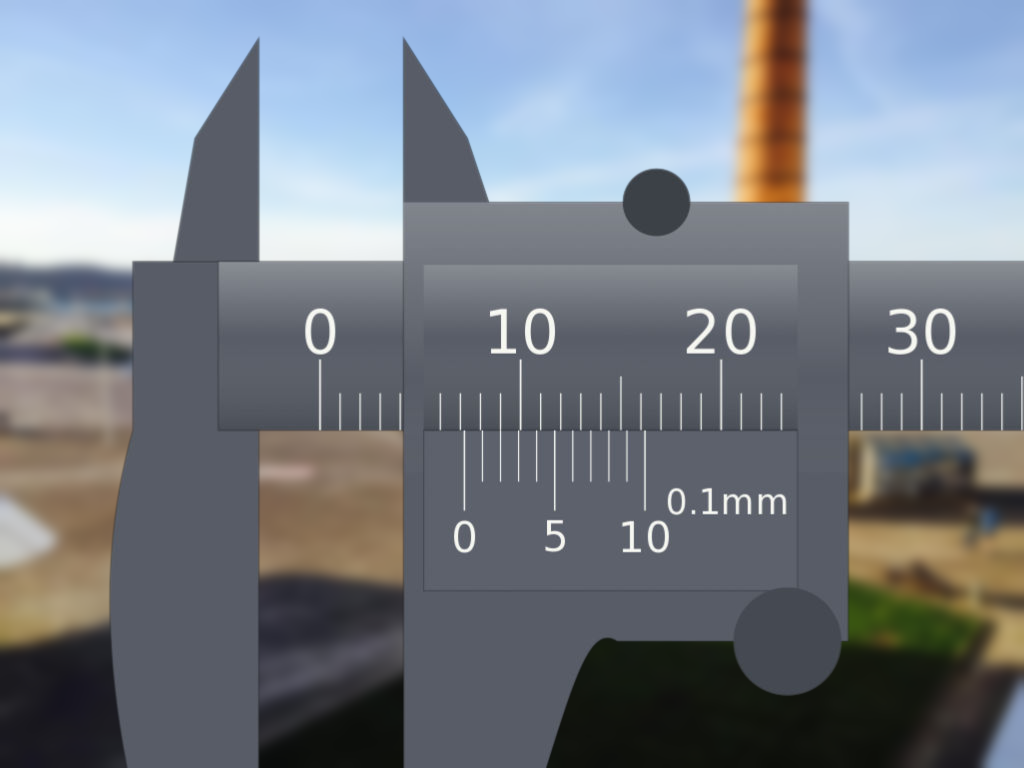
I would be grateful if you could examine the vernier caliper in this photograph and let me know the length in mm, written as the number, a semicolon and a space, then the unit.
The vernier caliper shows 7.2; mm
